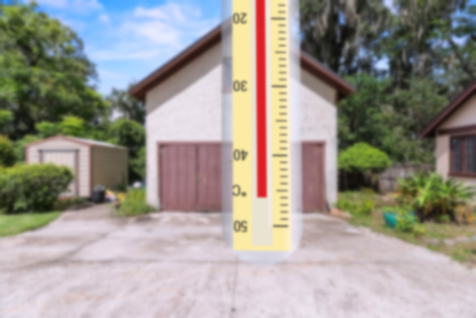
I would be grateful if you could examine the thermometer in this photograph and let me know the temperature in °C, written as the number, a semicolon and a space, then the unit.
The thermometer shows 46; °C
